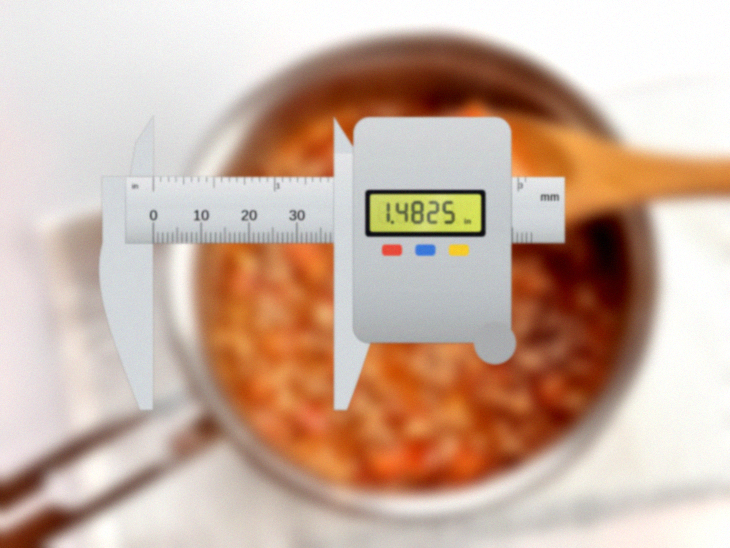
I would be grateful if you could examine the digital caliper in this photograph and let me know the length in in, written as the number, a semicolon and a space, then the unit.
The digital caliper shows 1.4825; in
